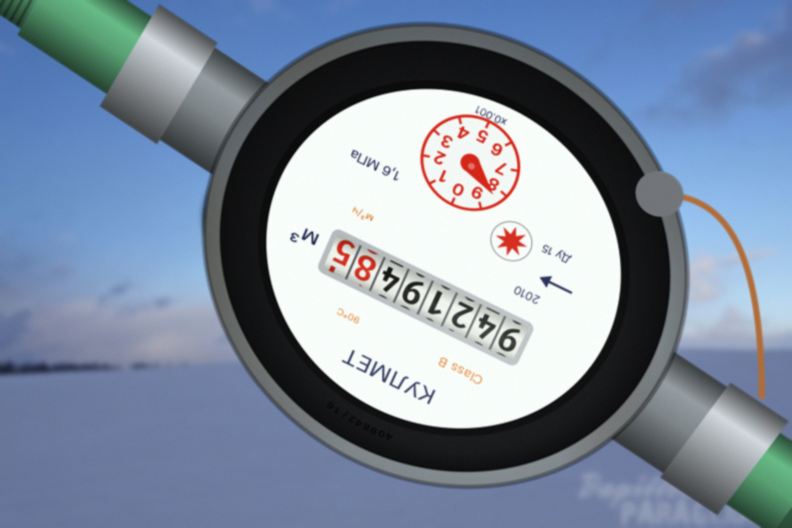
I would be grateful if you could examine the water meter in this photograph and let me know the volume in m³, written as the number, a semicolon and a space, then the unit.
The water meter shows 942194.848; m³
